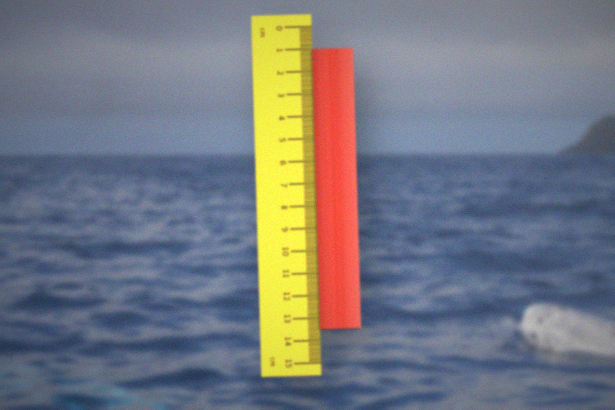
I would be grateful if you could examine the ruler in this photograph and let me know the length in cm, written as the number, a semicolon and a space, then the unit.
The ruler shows 12.5; cm
